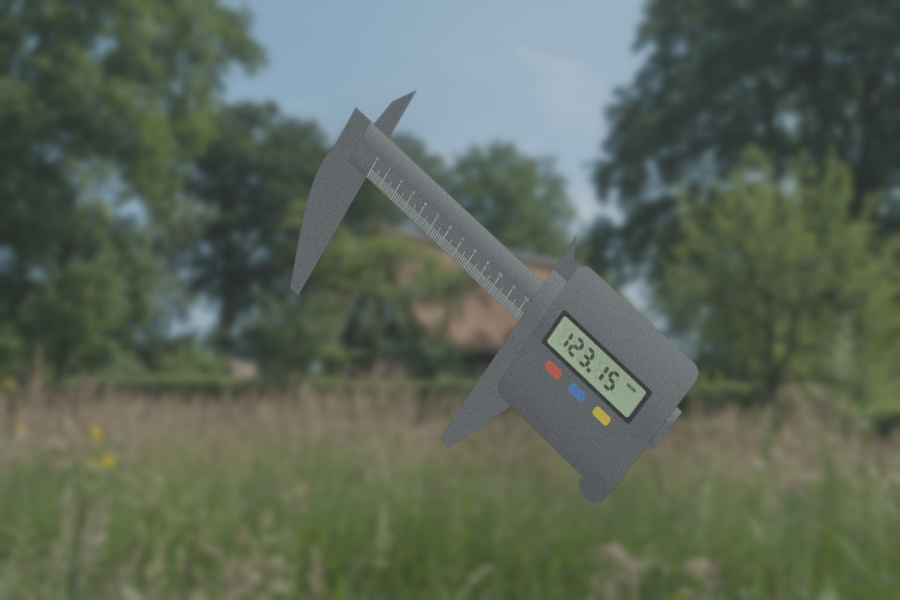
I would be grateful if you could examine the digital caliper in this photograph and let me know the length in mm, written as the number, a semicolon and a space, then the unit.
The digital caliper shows 123.15; mm
